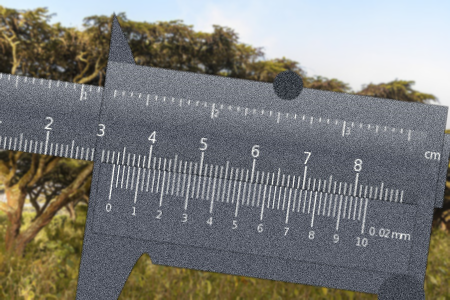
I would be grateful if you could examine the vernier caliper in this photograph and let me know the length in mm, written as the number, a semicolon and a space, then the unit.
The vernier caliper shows 33.4; mm
